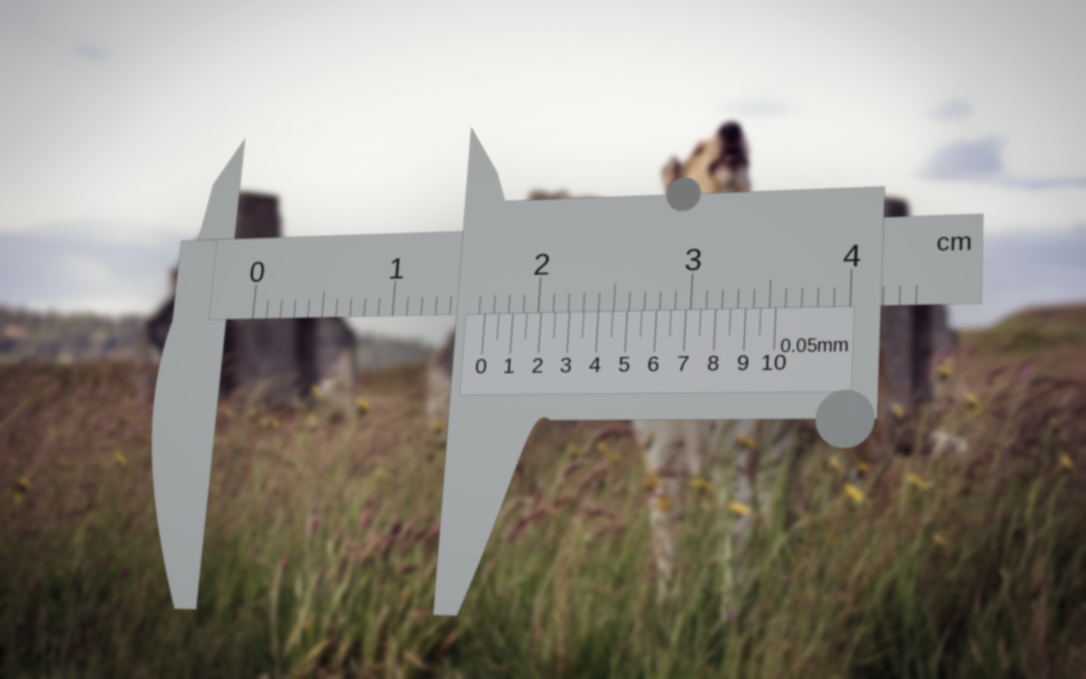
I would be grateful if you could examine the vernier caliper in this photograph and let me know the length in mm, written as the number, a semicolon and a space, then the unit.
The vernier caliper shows 16.4; mm
